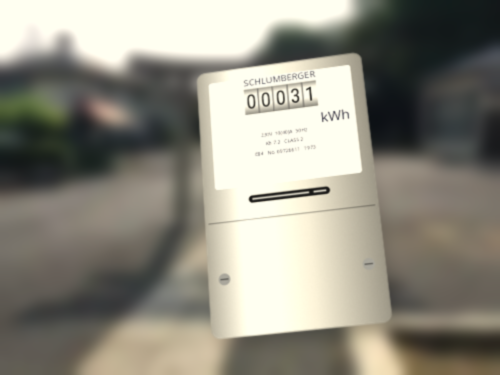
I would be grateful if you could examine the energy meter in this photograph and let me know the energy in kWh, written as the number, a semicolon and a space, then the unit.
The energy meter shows 31; kWh
